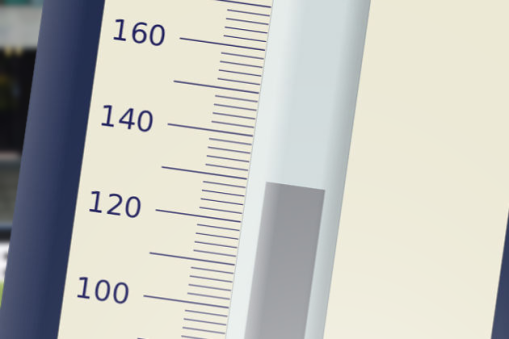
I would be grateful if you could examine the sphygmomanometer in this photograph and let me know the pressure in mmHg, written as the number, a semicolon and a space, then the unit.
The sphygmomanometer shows 130; mmHg
